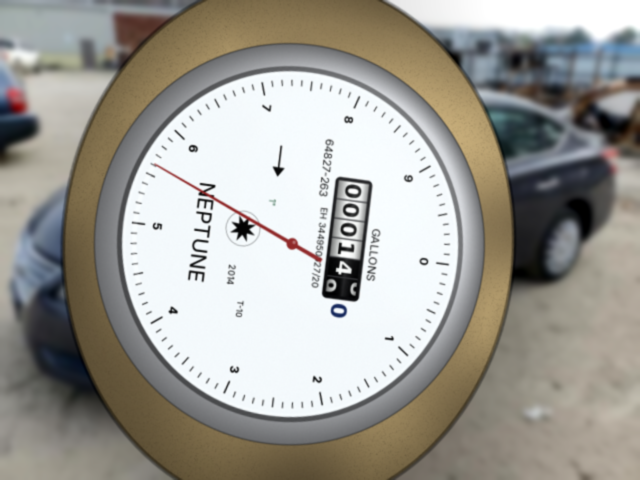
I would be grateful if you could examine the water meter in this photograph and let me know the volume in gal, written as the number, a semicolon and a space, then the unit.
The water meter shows 1485.6; gal
